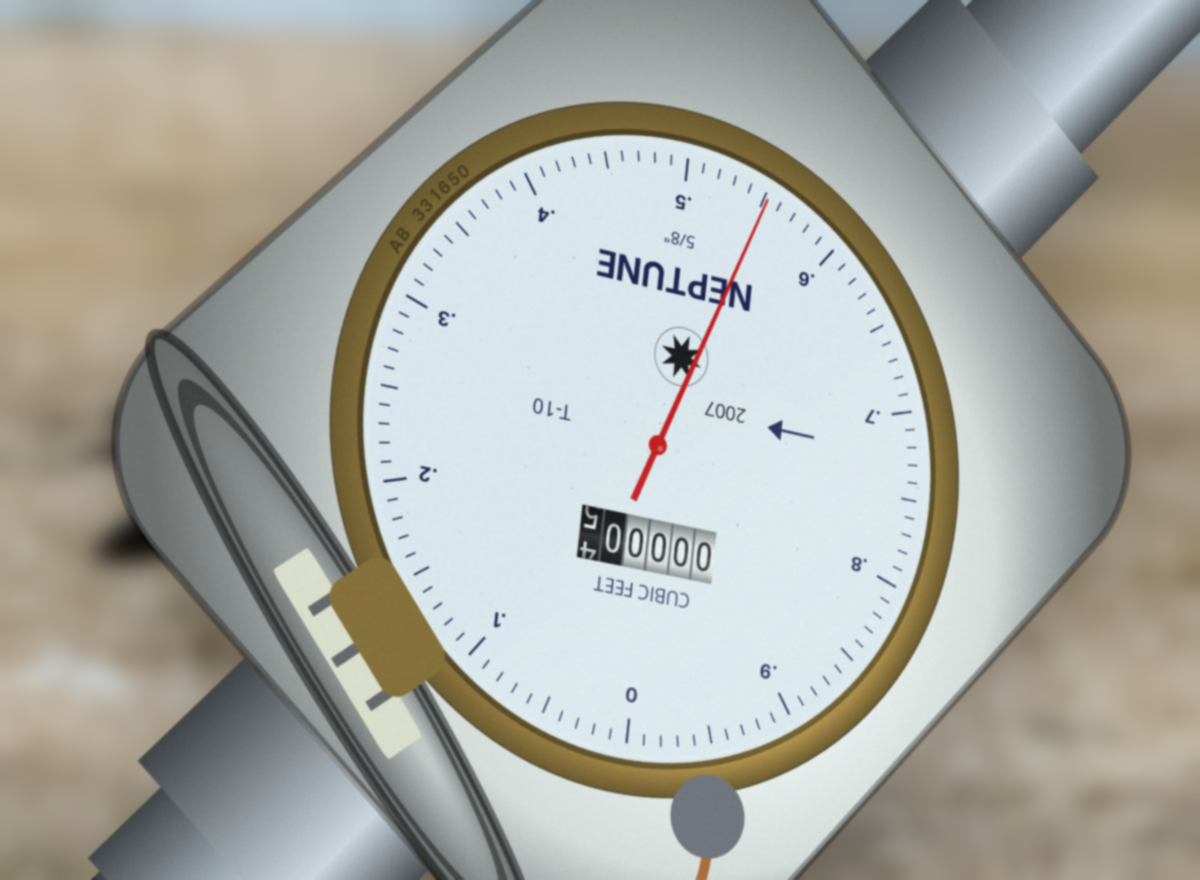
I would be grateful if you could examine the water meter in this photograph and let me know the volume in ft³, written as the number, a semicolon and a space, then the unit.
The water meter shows 4.55; ft³
